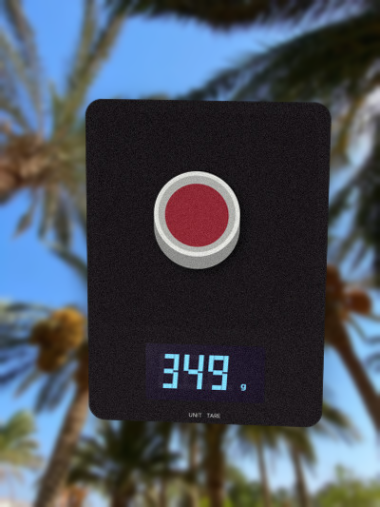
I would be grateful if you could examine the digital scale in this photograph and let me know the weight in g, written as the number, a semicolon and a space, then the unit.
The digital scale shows 349; g
